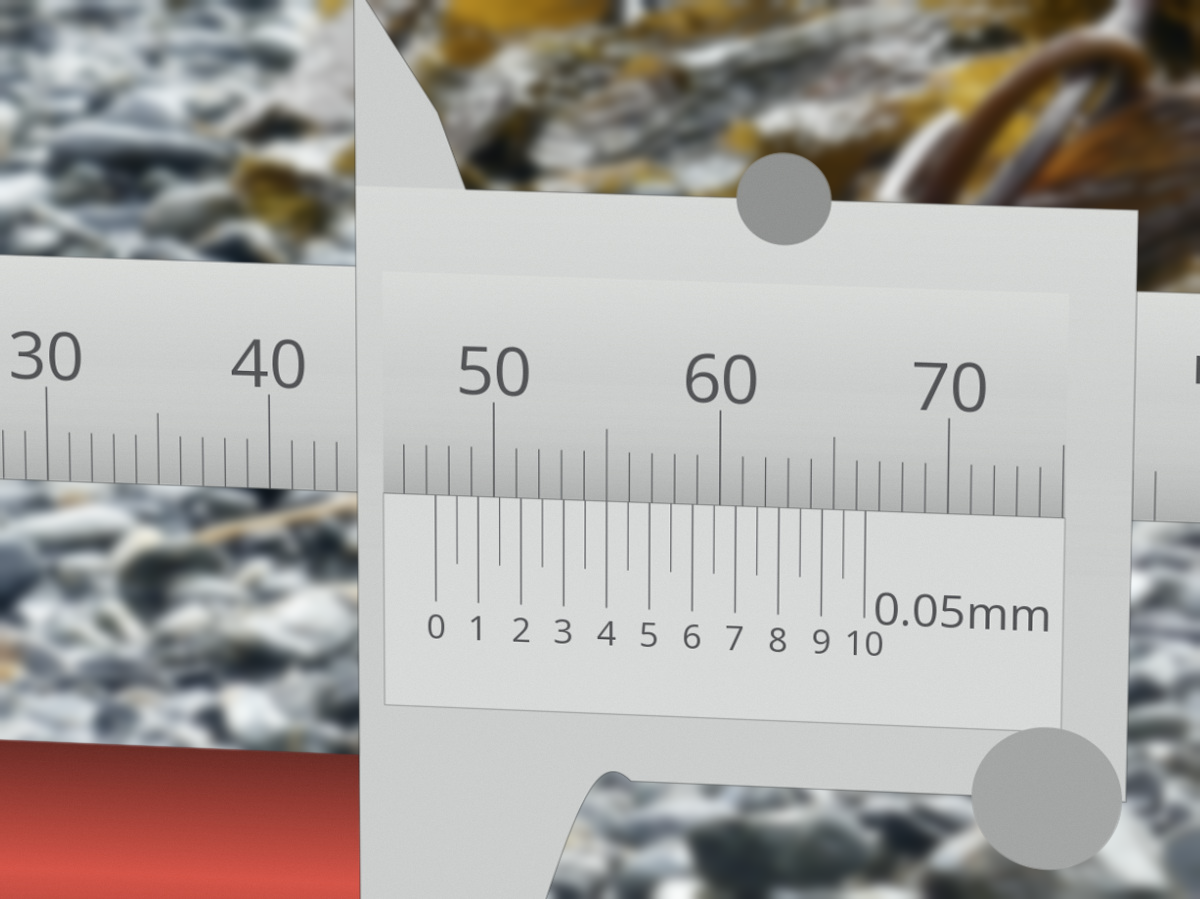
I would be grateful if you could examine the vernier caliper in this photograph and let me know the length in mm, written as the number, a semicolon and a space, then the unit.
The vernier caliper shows 47.4; mm
